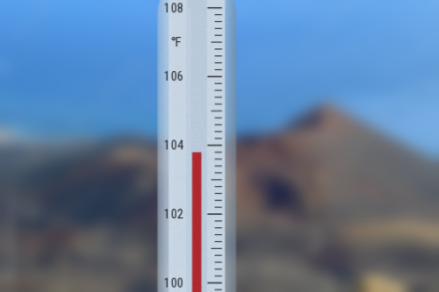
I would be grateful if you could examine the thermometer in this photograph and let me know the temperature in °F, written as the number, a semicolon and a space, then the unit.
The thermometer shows 103.8; °F
